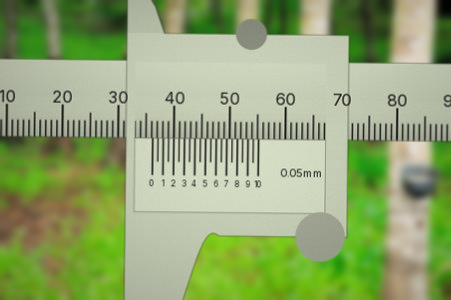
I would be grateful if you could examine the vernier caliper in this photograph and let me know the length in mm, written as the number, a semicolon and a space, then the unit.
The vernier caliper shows 36.2; mm
